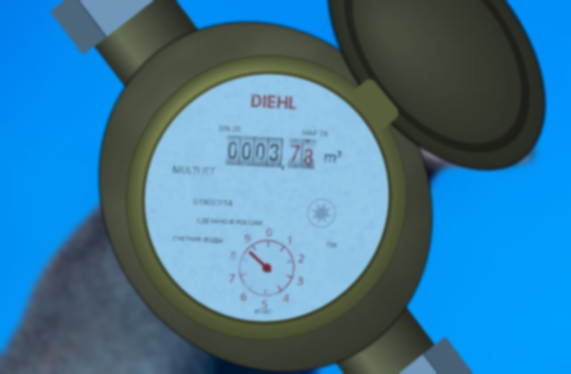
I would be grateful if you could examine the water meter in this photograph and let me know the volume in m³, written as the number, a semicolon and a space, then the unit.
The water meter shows 3.778; m³
